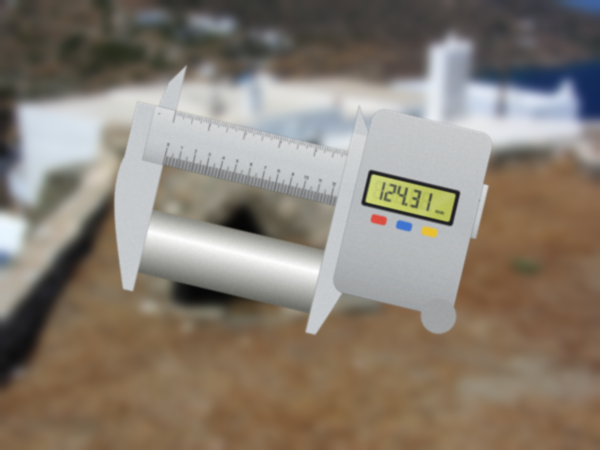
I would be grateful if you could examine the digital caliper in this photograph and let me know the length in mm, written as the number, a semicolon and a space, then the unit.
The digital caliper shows 124.31; mm
